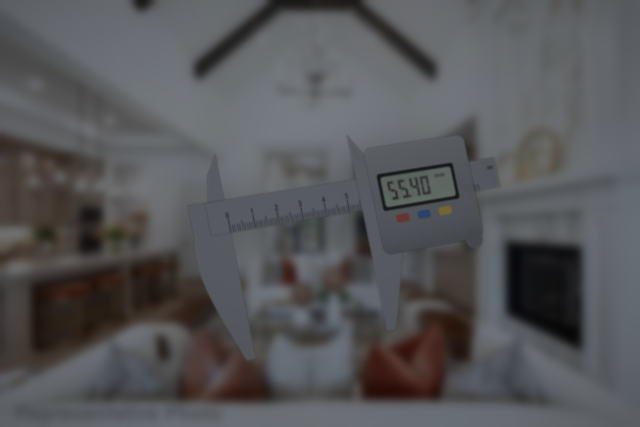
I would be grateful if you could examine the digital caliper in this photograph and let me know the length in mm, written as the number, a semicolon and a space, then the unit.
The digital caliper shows 55.40; mm
